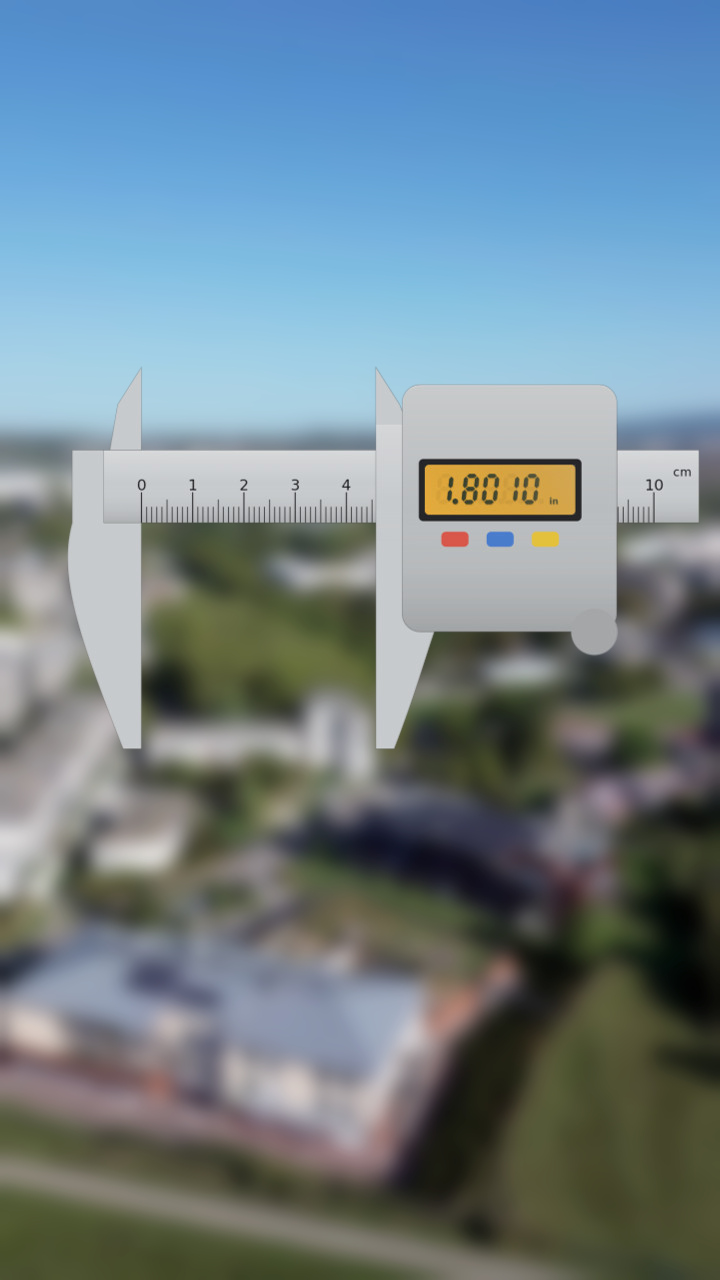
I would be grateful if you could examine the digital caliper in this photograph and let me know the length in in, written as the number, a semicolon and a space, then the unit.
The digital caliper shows 1.8010; in
